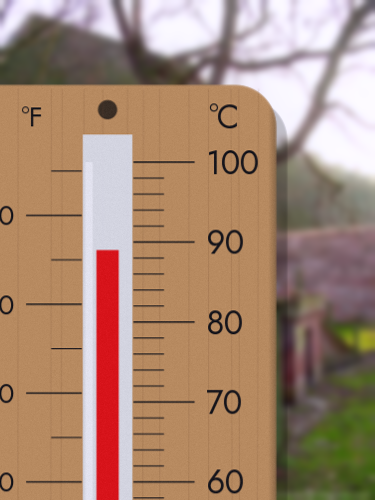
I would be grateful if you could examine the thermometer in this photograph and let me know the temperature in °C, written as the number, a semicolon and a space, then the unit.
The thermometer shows 89; °C
